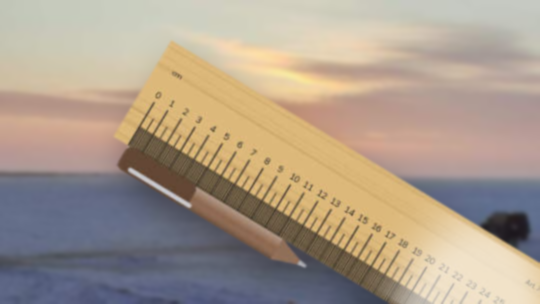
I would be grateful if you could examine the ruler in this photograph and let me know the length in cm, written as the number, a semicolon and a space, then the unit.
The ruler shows 13.5; cm
